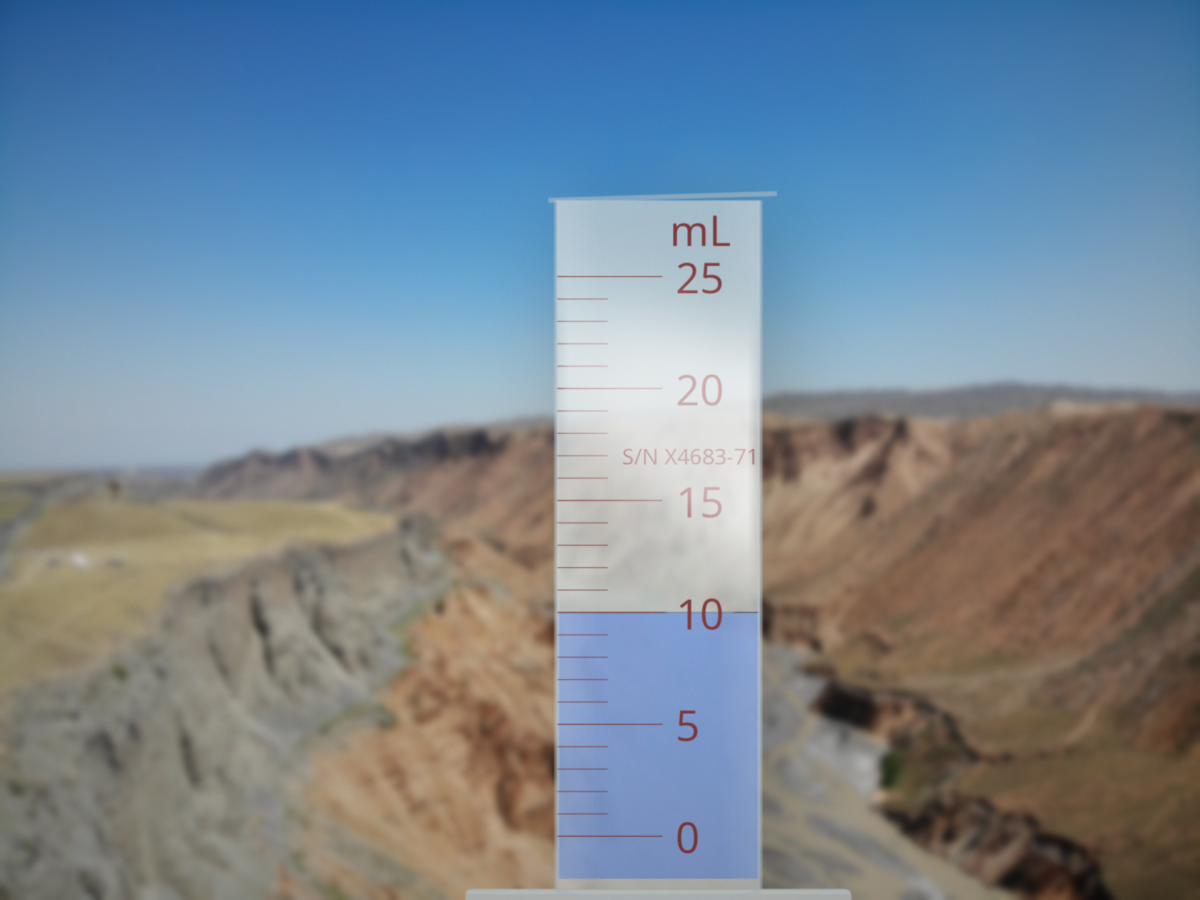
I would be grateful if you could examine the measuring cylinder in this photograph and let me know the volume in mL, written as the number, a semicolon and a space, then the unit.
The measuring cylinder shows 10; mL
